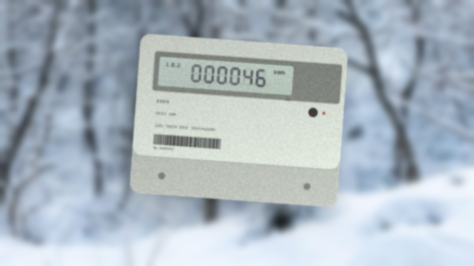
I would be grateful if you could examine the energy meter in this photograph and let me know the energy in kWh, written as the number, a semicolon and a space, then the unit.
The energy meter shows 46; kWh
